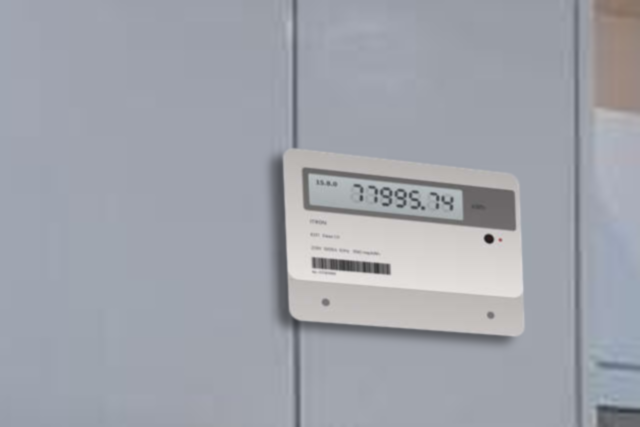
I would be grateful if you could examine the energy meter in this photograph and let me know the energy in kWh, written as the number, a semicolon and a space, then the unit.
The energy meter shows 77995.74; kWh
